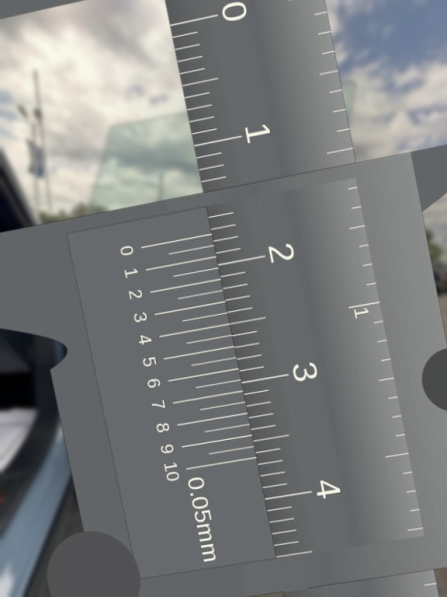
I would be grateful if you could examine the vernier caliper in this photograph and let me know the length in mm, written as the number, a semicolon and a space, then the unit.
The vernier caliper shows 17.4; mm
